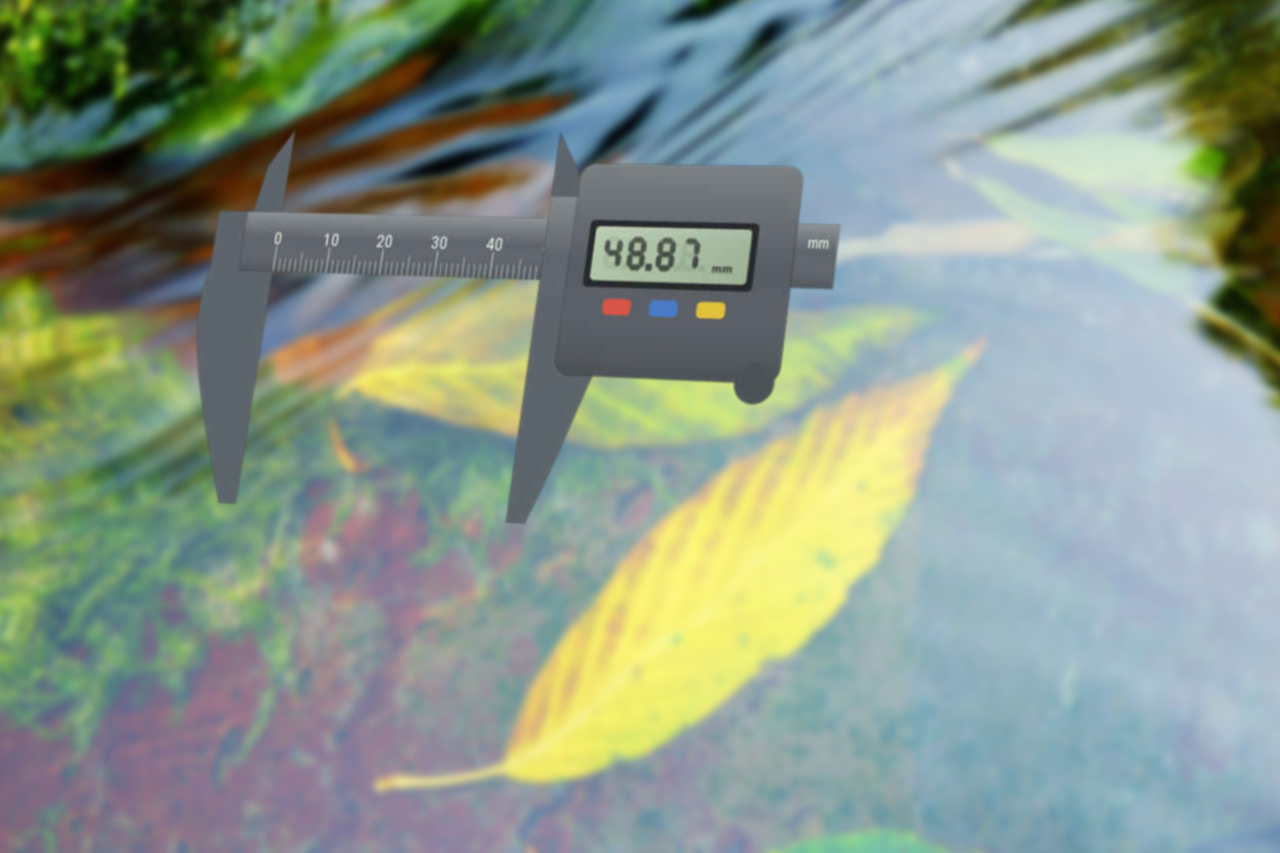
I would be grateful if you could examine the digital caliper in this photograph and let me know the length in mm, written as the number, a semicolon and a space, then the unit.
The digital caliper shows 48.87; mm
